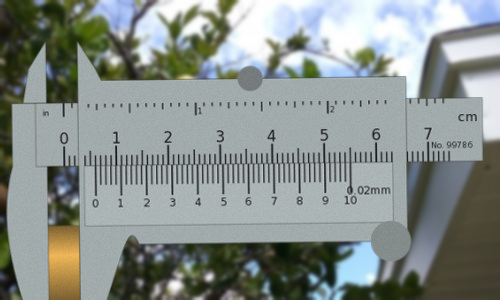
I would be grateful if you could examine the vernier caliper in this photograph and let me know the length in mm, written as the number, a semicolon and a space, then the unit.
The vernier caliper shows 6.0; mm
